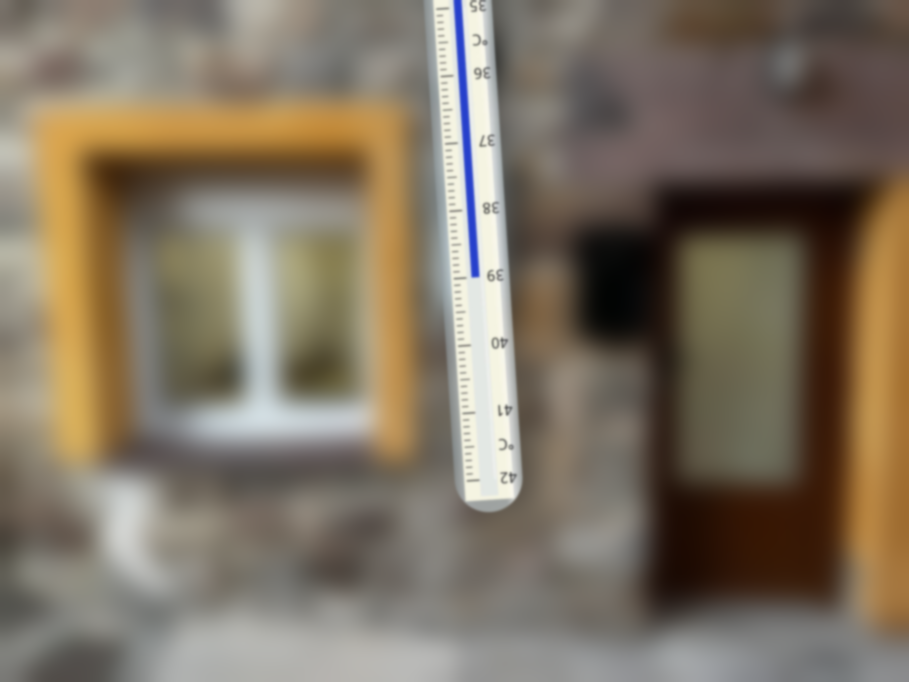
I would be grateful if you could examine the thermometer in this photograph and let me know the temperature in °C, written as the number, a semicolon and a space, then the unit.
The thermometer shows 39; °C
